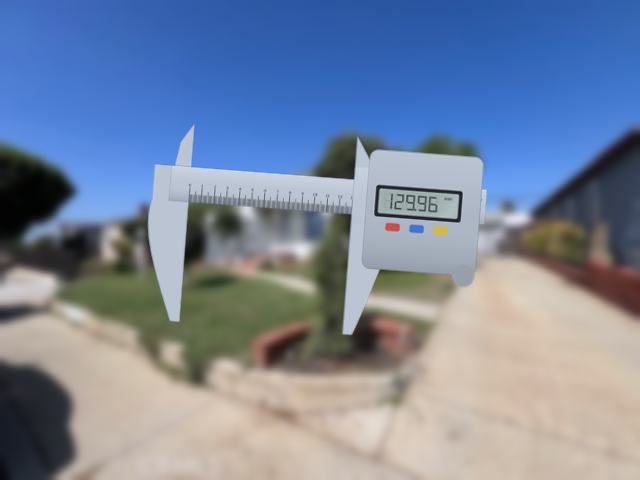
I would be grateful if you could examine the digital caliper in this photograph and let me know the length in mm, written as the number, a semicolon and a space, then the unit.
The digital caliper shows 129.96; mm
